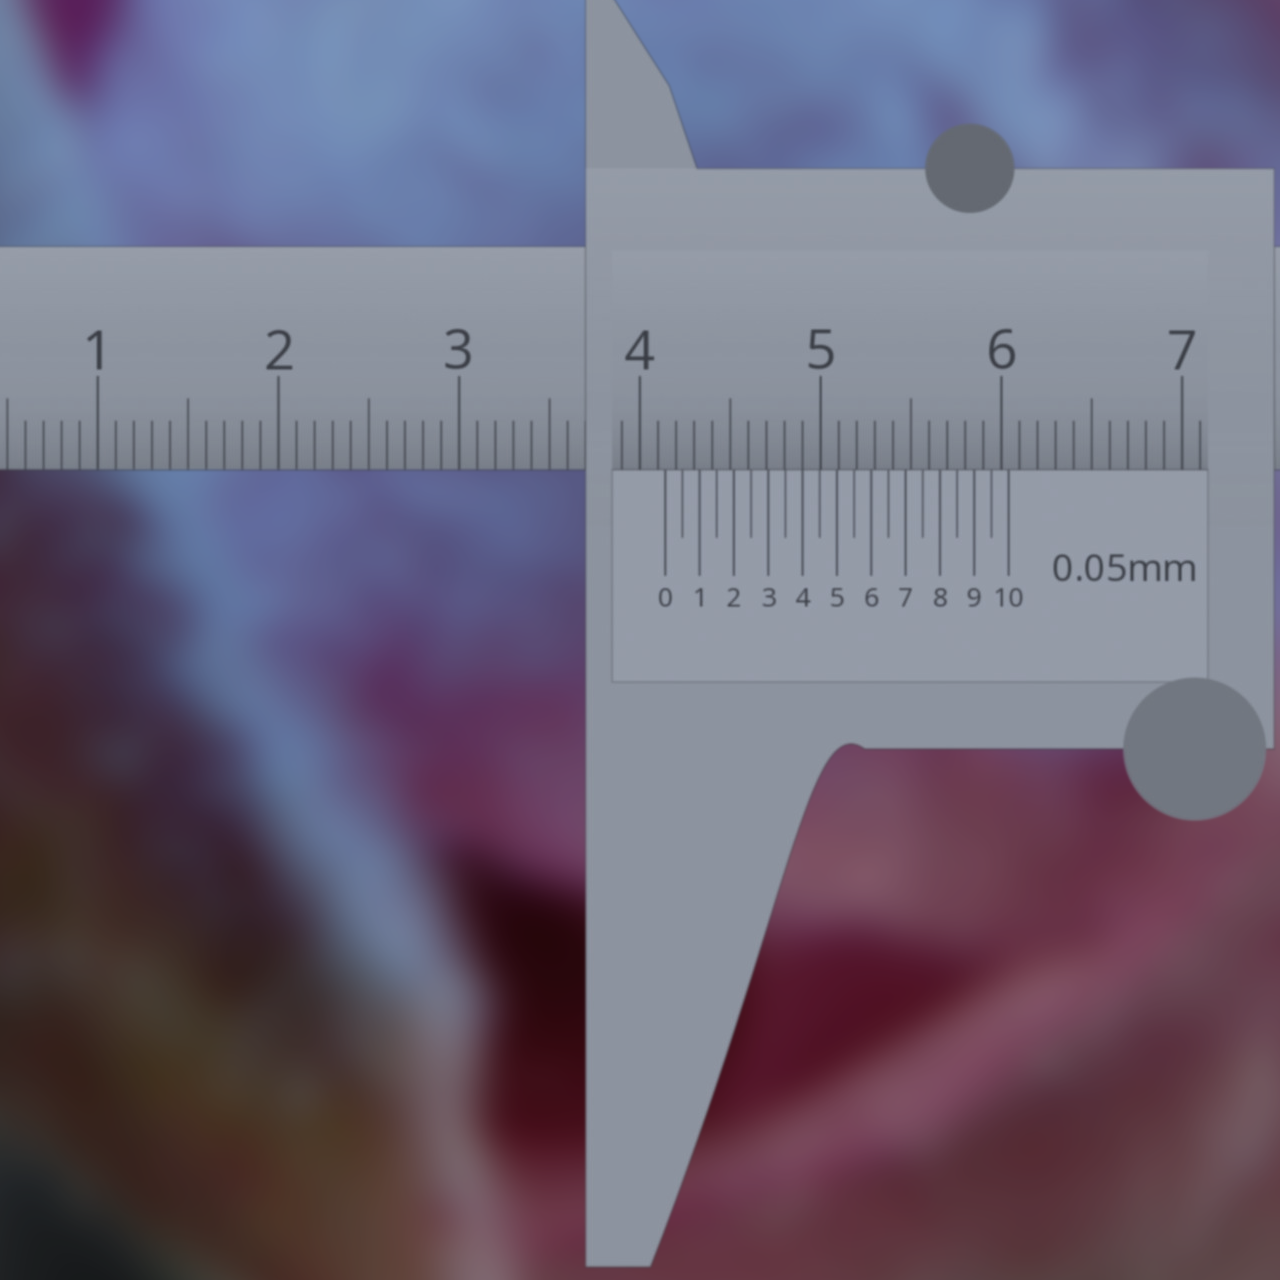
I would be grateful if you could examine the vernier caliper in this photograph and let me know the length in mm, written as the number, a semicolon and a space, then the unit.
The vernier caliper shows 41.4; mm
